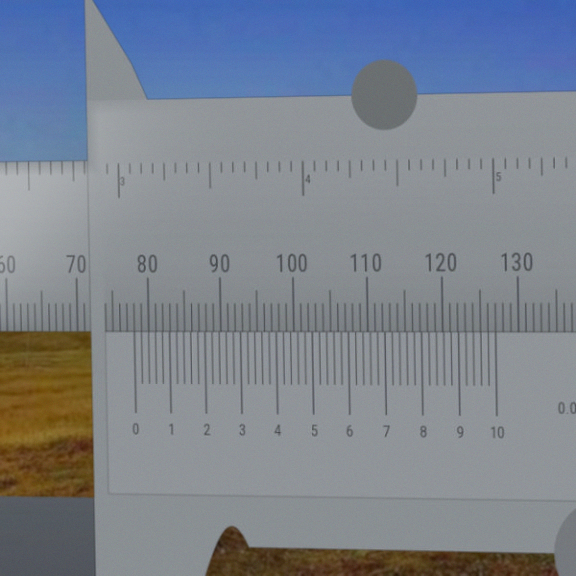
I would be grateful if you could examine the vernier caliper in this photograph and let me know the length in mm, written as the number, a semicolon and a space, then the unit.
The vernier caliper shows 78.0; mm
